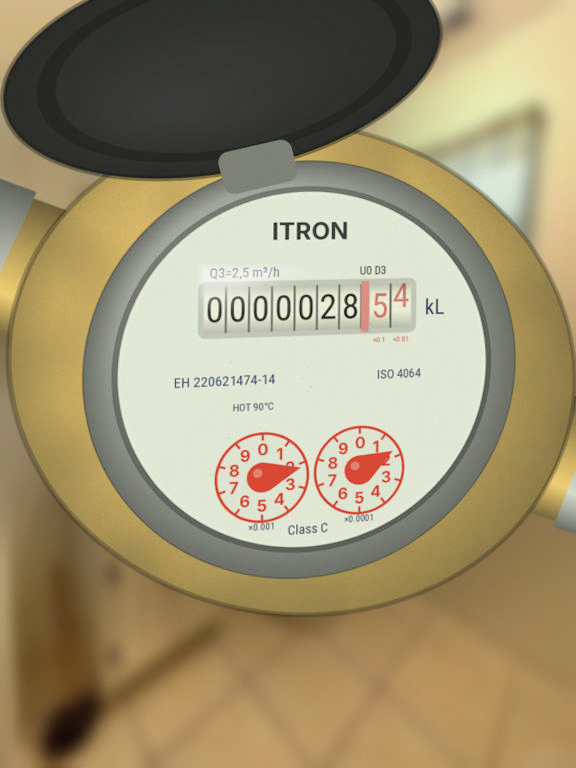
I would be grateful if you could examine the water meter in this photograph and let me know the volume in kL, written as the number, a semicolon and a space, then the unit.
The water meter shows 28.5421; kL
